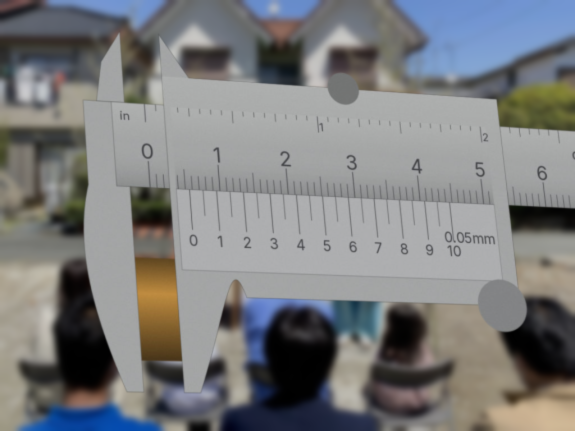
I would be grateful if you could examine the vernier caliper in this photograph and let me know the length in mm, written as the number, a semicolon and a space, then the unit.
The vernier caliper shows 5.6; mm
